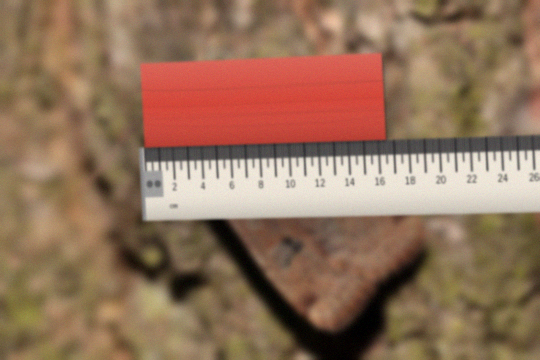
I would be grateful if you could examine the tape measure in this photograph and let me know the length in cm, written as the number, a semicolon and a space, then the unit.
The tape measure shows 16.5; cm
